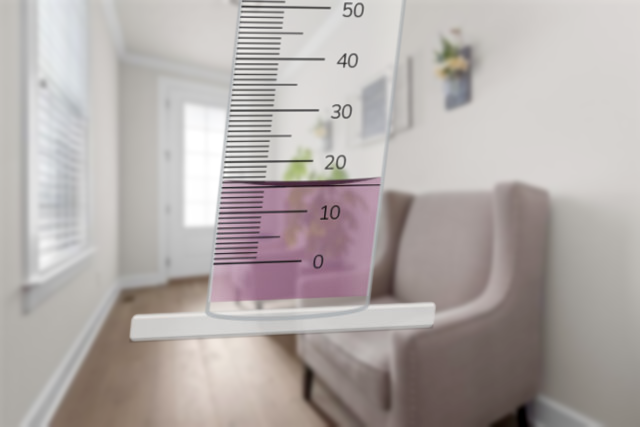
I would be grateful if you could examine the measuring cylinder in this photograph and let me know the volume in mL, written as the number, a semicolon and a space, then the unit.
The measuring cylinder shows 15; mL
